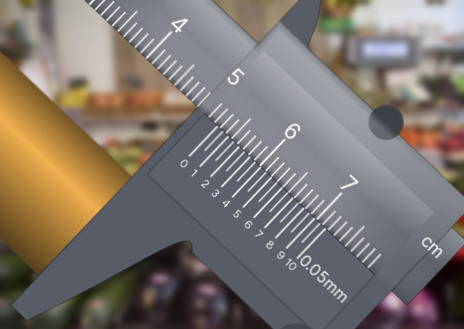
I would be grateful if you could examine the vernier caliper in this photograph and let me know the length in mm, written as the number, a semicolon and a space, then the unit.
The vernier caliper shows 52.6; mm
